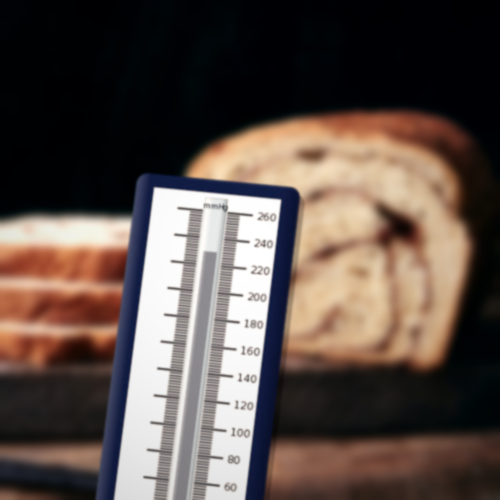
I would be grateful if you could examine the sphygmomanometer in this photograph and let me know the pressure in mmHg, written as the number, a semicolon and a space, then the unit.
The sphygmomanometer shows 230; mmHg
